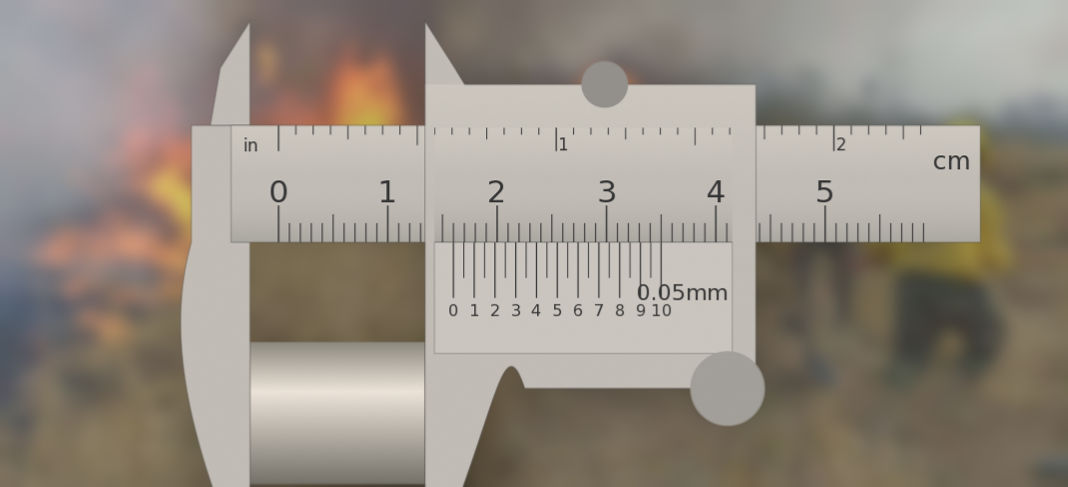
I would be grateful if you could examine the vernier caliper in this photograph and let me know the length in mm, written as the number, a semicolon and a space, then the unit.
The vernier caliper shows 16.0; mm
